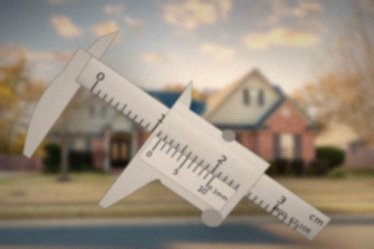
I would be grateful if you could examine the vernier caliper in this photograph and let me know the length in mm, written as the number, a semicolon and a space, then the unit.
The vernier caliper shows 11.6; mm
